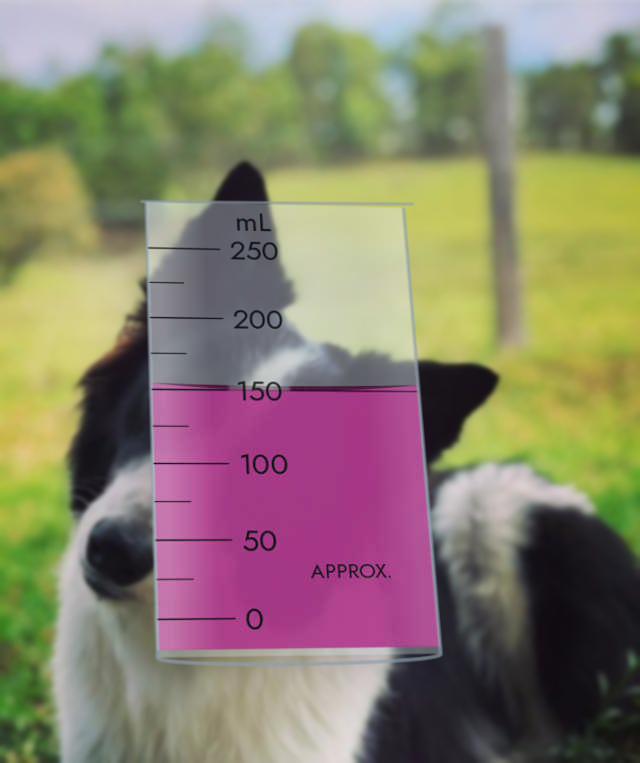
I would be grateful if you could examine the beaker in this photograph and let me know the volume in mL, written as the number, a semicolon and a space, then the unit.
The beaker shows 150; mL
